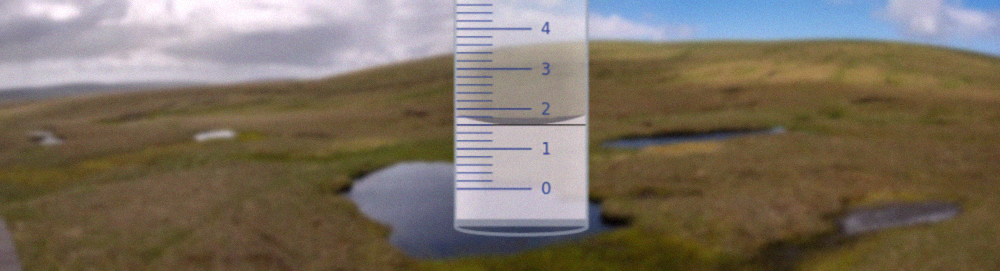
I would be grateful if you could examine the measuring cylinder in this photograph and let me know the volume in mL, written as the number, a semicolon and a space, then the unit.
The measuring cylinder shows 1.6; mL
